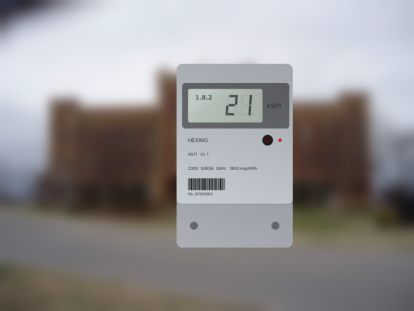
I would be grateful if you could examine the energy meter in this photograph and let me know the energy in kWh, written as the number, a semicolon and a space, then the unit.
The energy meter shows 21; kWh
